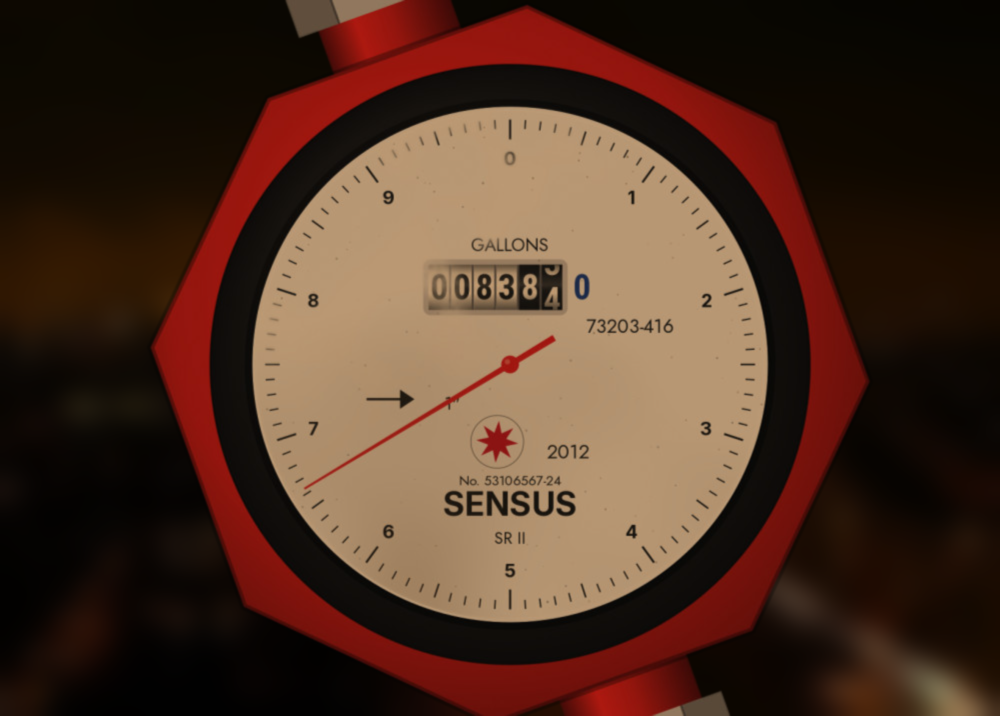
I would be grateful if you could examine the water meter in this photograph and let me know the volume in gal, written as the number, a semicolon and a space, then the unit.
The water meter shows 83836.6; gal
